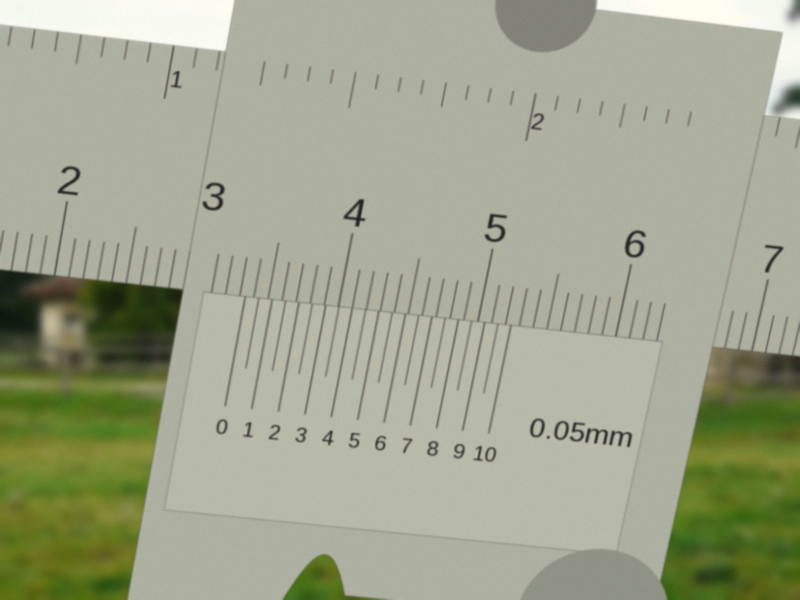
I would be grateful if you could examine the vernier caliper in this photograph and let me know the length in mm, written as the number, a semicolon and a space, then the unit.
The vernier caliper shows 33.4; mm
